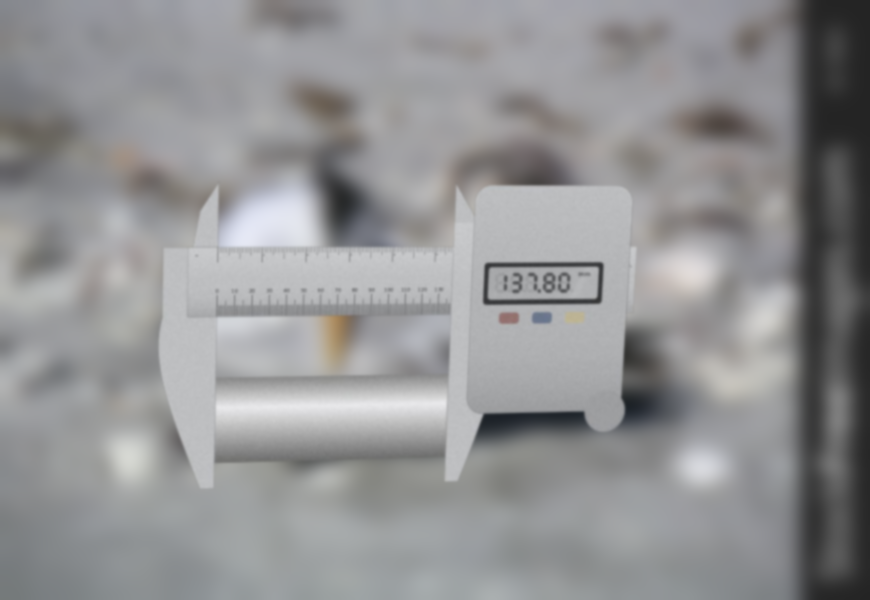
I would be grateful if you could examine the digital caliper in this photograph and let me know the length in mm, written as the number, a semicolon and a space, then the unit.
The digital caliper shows 137.80; mm
